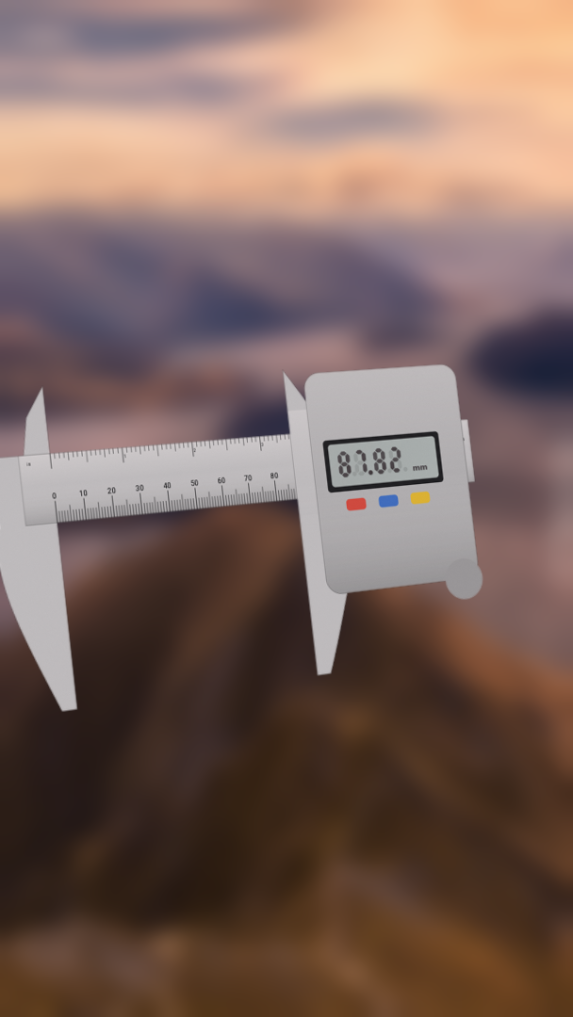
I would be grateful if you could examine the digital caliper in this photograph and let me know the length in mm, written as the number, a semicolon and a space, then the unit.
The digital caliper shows 87.82; mm
